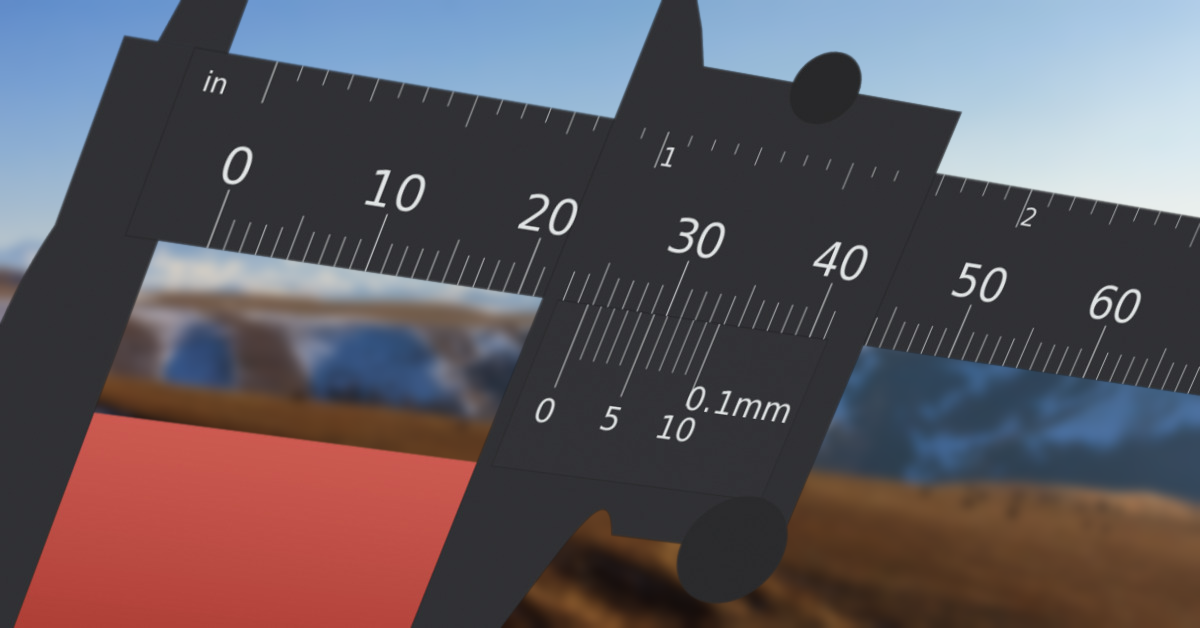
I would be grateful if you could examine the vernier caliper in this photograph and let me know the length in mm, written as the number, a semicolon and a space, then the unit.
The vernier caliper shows 24.7; mm
